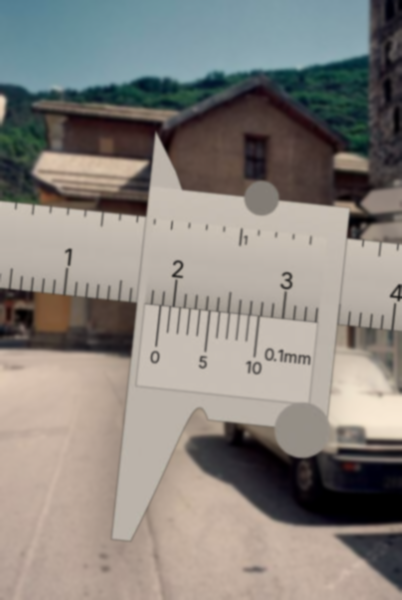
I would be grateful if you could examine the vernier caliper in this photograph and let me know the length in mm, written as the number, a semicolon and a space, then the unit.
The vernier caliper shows 18.8; mm
